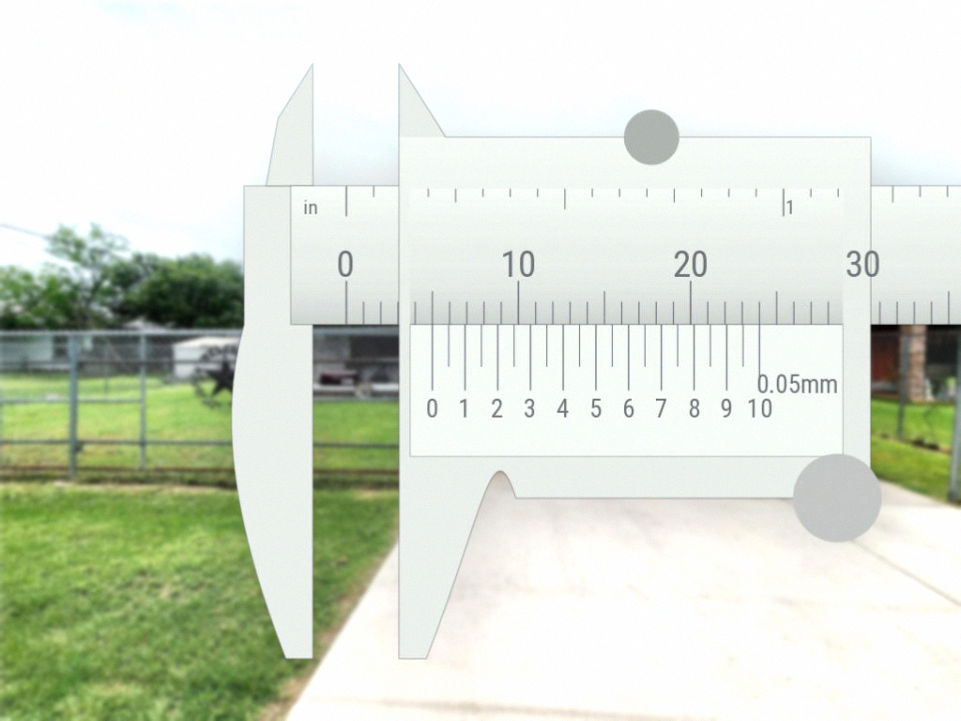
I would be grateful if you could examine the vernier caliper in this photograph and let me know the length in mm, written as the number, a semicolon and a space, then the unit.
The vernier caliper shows 5.0; mm
